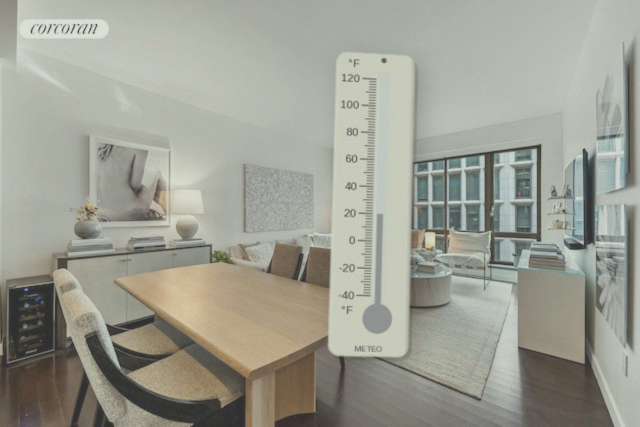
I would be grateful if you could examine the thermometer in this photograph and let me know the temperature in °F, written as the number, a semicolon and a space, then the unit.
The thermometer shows 20; °F
